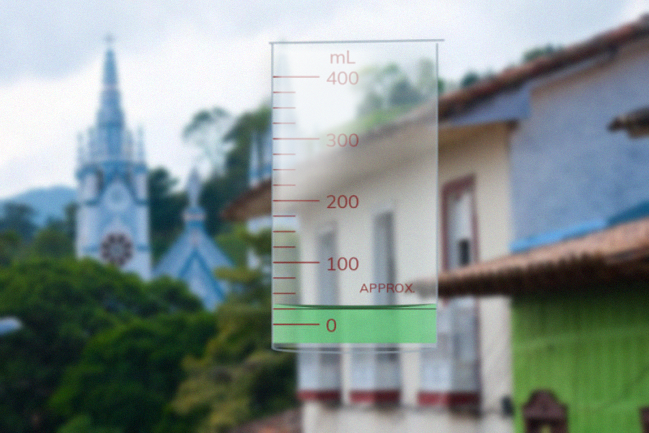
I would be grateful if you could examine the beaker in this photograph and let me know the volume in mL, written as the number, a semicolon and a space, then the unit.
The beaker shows 25; mL
